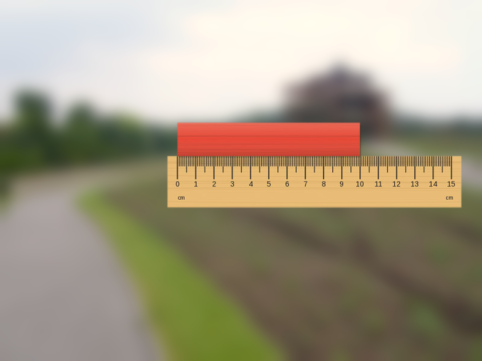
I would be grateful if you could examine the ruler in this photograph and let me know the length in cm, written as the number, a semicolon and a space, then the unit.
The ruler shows 10; cm
